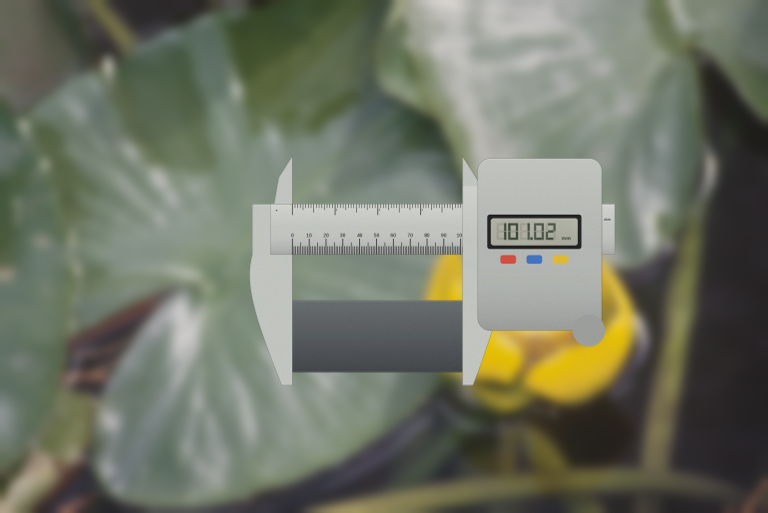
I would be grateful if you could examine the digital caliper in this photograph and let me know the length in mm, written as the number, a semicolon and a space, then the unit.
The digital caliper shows 101.02; mm
